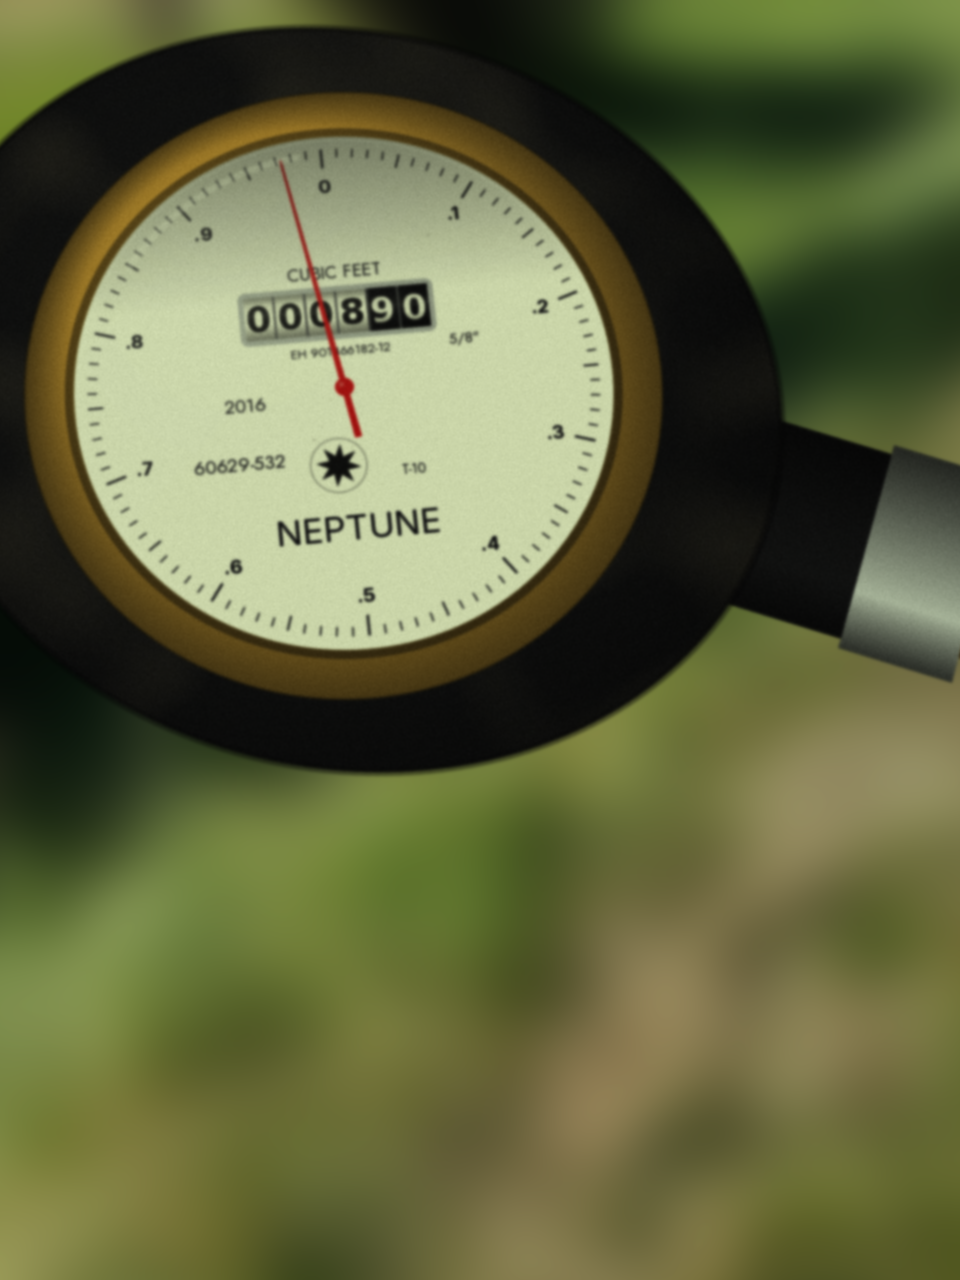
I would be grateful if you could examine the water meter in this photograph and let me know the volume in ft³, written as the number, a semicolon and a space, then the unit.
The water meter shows 889.97; ft³
